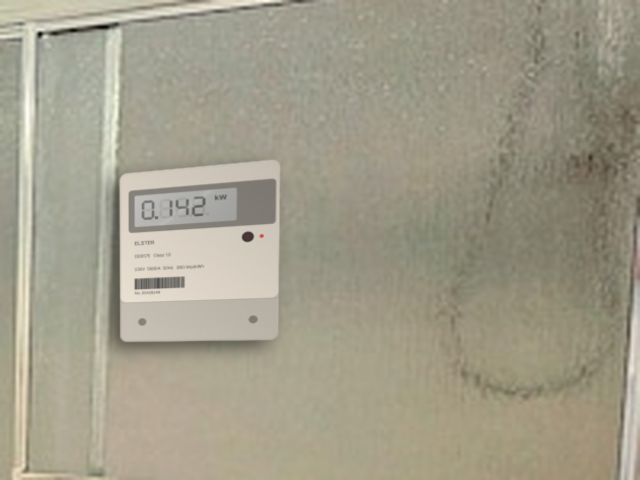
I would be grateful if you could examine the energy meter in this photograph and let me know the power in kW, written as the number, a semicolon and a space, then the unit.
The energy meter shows 0.142; kW
